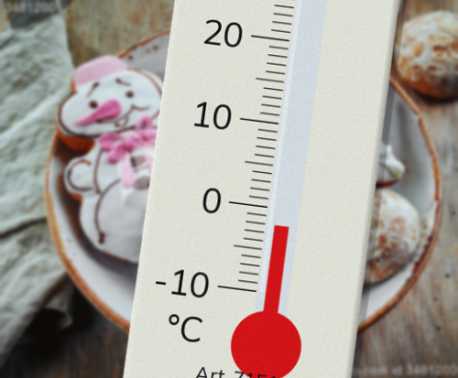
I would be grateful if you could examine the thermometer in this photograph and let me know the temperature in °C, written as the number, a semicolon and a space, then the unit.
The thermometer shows -2; °C
